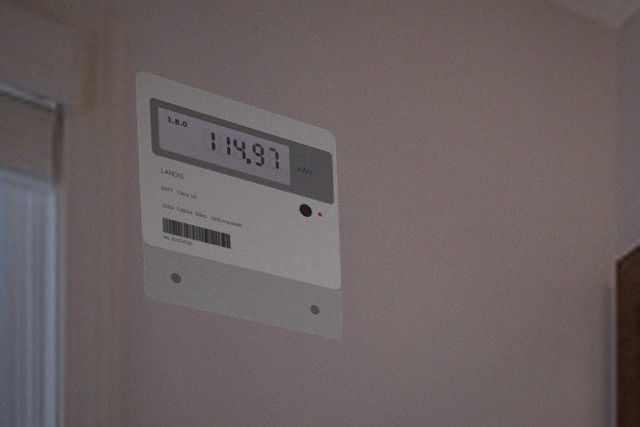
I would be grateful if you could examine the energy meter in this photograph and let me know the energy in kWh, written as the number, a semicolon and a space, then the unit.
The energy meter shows 114.97; kWh
